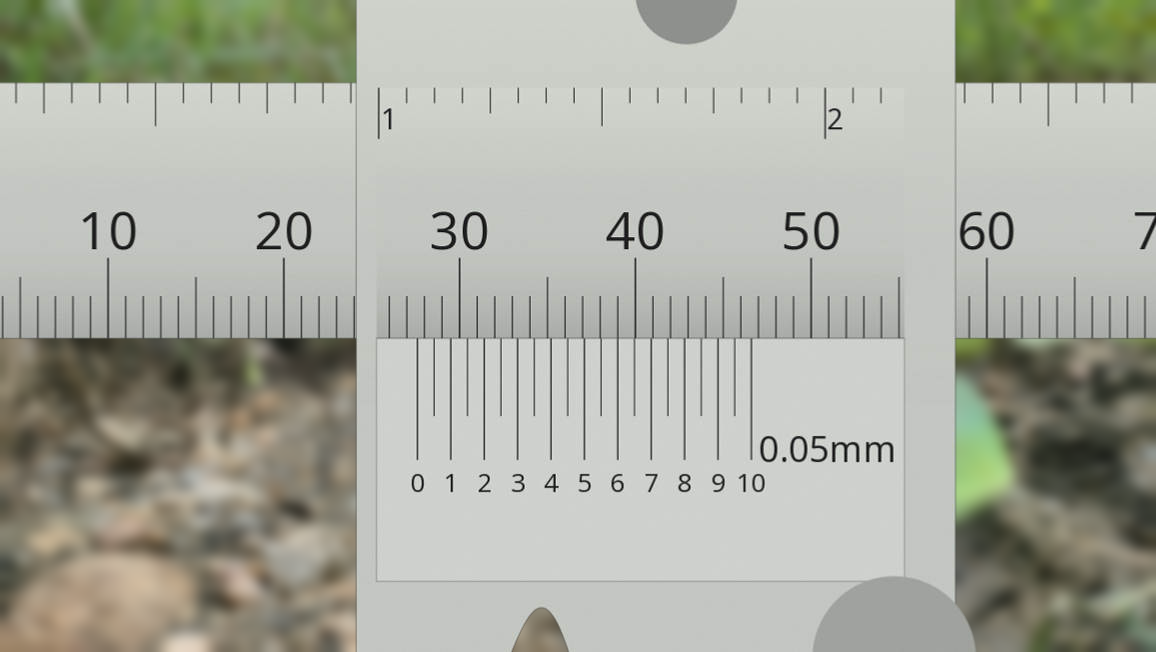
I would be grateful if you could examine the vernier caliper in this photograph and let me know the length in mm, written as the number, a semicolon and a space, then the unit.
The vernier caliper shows 27.6; mm
